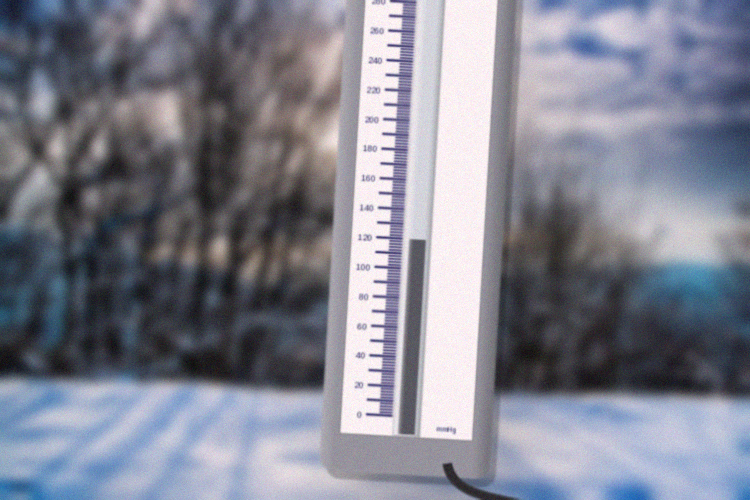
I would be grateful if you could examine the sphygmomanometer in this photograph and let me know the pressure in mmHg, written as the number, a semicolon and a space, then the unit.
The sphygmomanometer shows 120; mmHg
